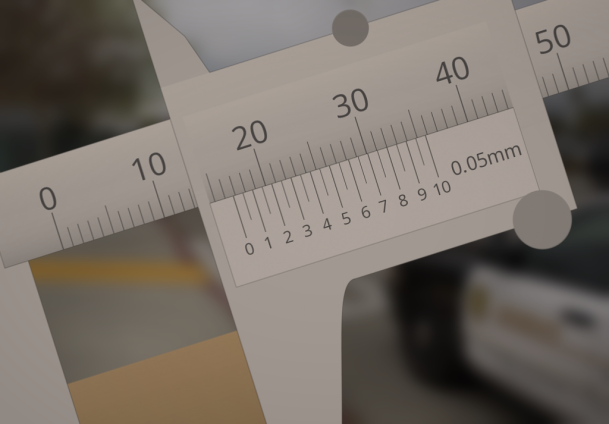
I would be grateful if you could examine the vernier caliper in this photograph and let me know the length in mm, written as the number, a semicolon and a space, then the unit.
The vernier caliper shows 16.8; mm
